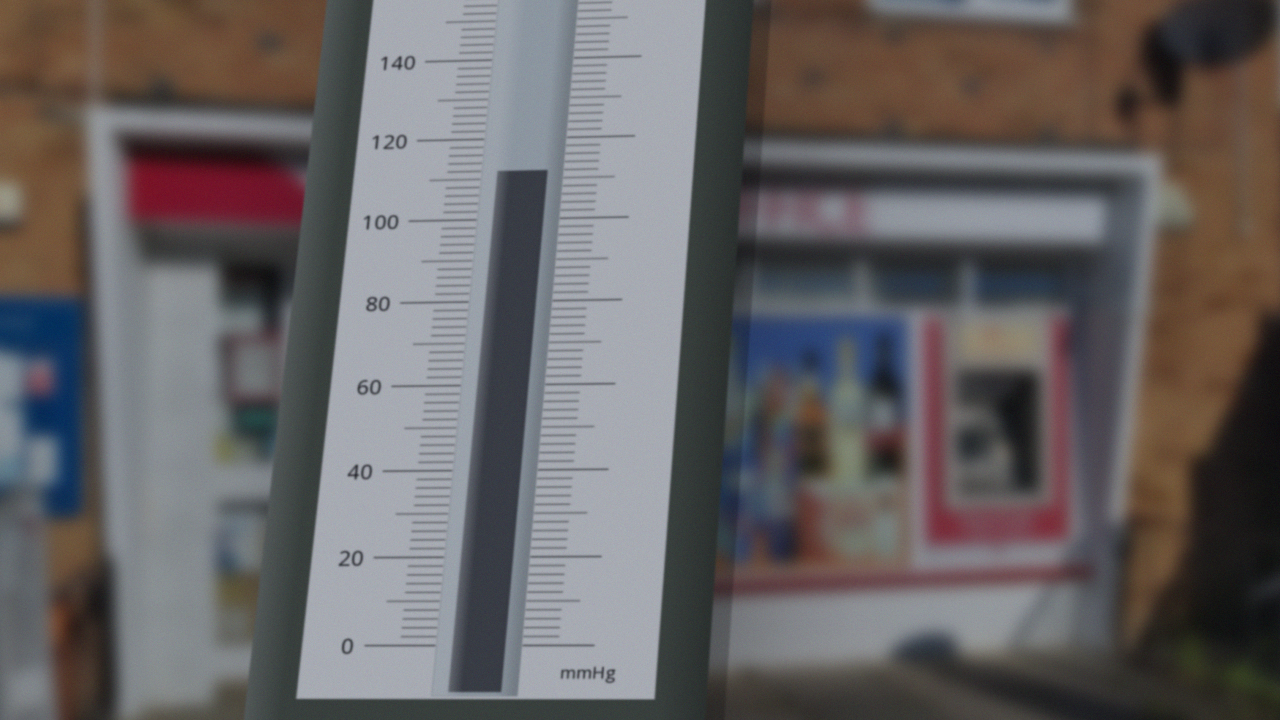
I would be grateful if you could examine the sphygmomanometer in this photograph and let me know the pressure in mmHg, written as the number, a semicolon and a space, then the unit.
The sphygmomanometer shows 112; mmHg
